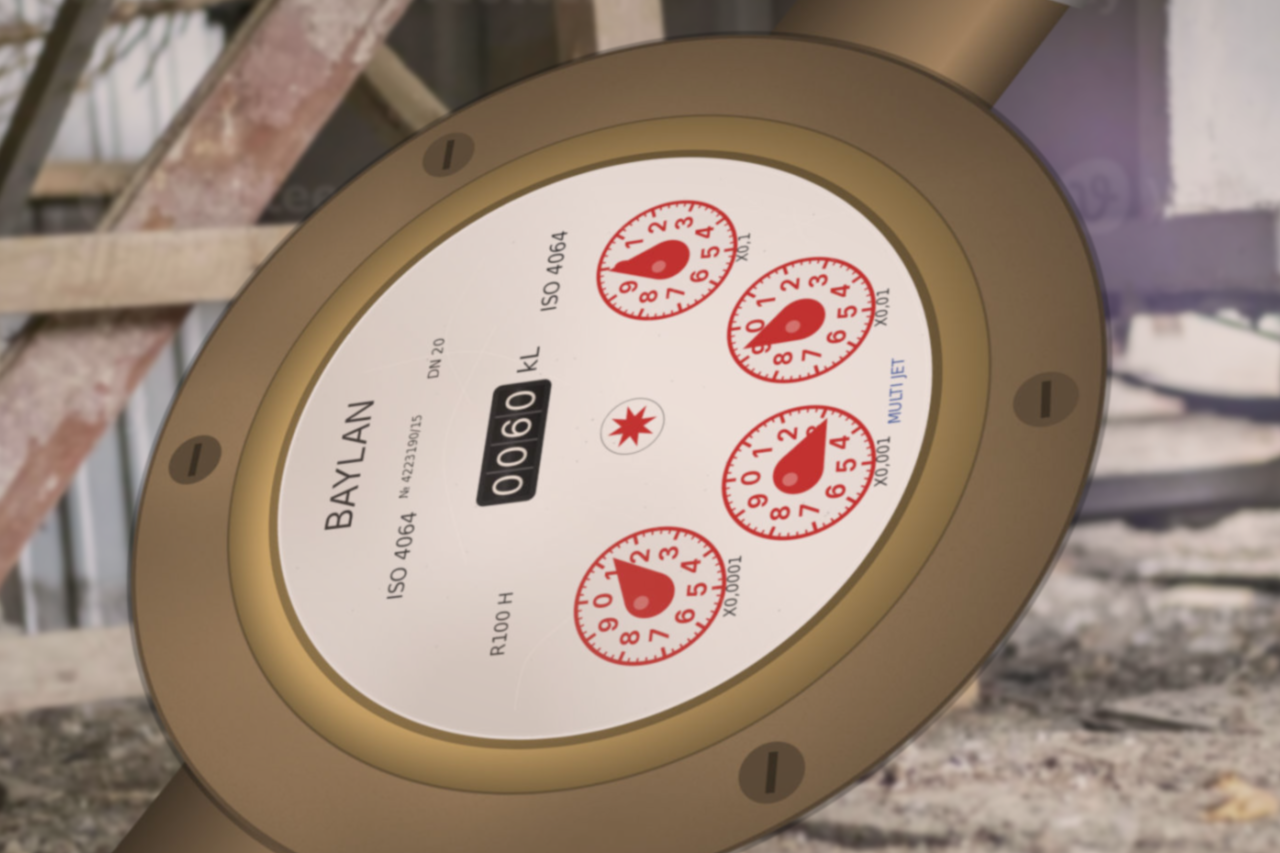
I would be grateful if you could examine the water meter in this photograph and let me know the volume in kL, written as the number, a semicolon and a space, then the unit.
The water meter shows 59.9931; kL
